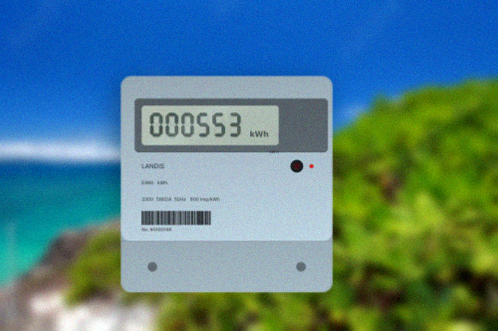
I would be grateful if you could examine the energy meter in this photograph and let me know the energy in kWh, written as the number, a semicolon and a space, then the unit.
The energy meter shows 553; kWh
